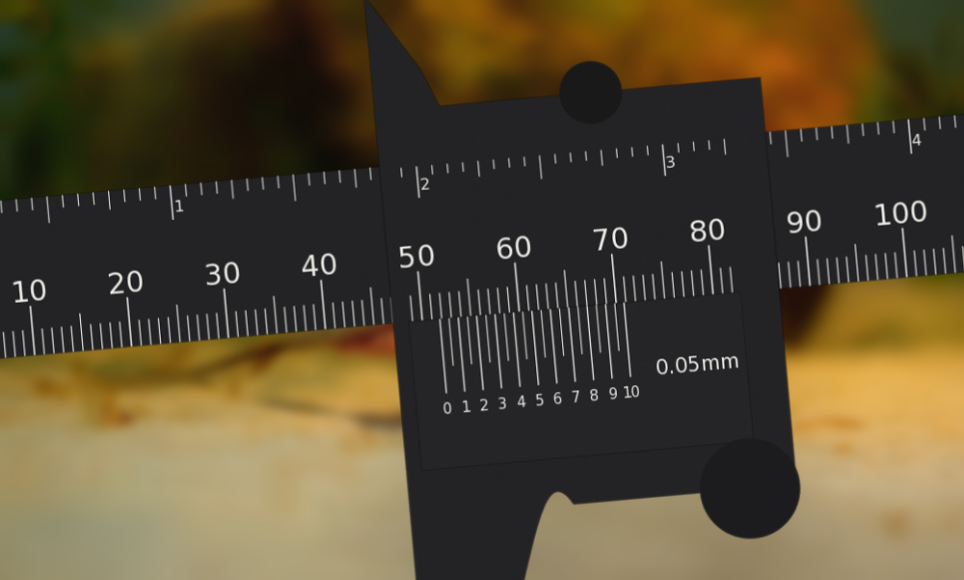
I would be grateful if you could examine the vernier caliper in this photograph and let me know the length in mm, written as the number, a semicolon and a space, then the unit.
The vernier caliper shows 51.8; mm
